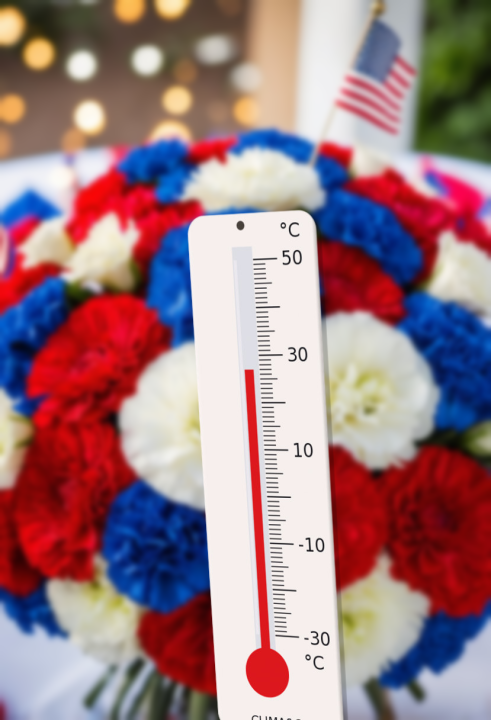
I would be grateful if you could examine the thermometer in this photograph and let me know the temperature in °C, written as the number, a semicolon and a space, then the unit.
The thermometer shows 27; °C
